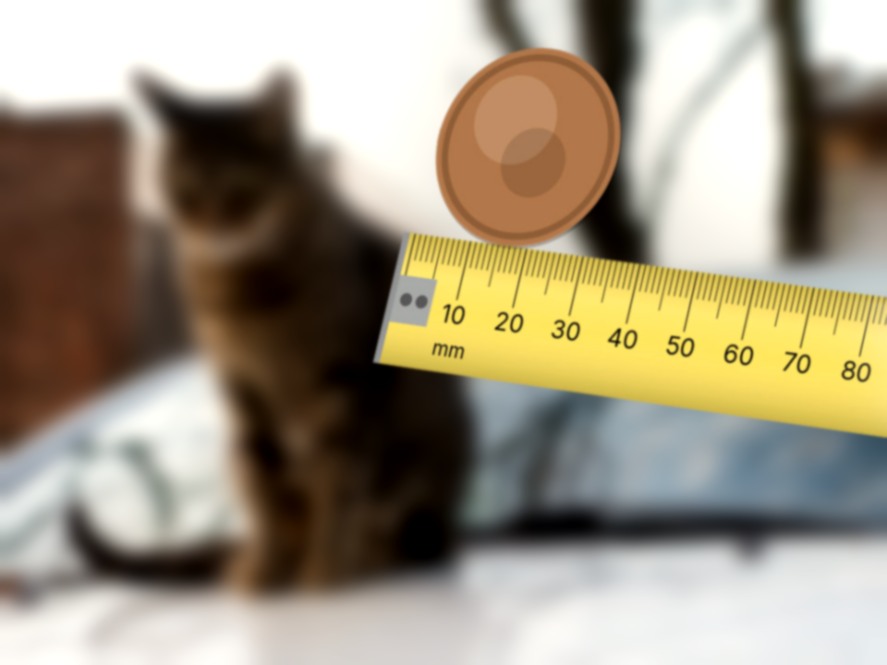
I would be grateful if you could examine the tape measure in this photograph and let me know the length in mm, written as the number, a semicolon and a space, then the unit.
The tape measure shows 32; mm
